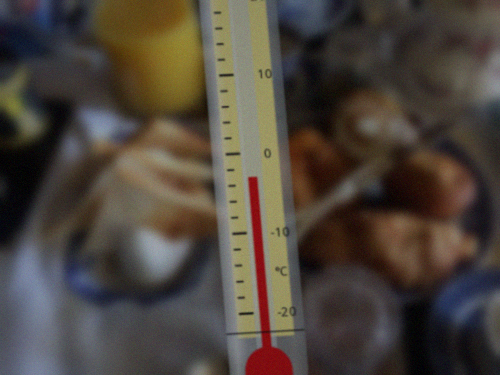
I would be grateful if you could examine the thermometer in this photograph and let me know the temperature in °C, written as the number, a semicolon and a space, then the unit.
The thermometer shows -3; °C
